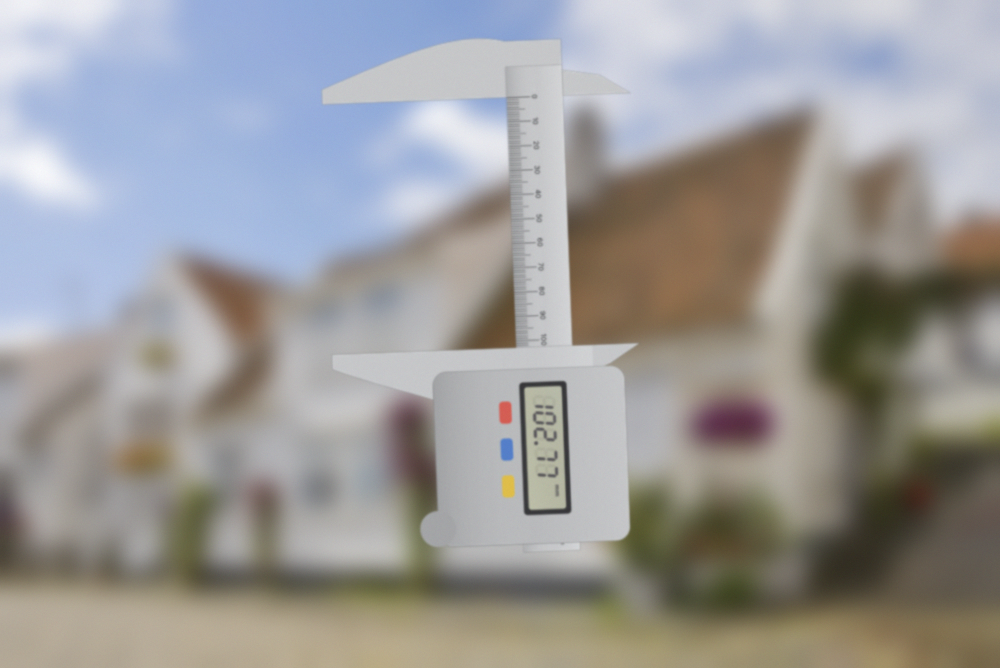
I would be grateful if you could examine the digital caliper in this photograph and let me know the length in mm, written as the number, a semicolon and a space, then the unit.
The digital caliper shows 102.77; mm
